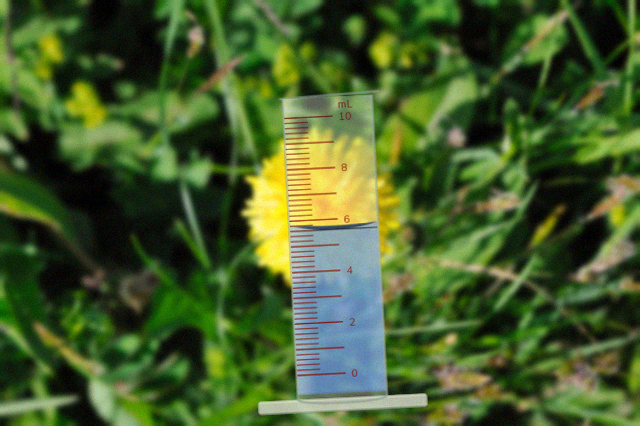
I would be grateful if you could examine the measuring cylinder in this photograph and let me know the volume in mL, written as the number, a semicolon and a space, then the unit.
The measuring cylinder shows 5.6; mL
